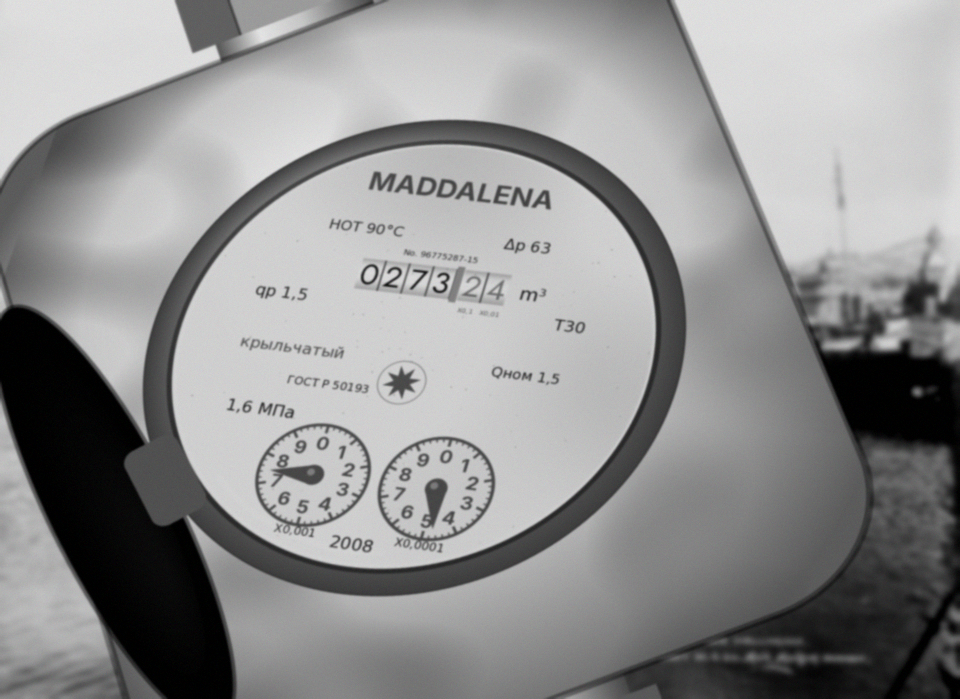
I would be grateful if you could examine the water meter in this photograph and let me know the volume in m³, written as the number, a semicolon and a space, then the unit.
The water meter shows 273.2474; m³
